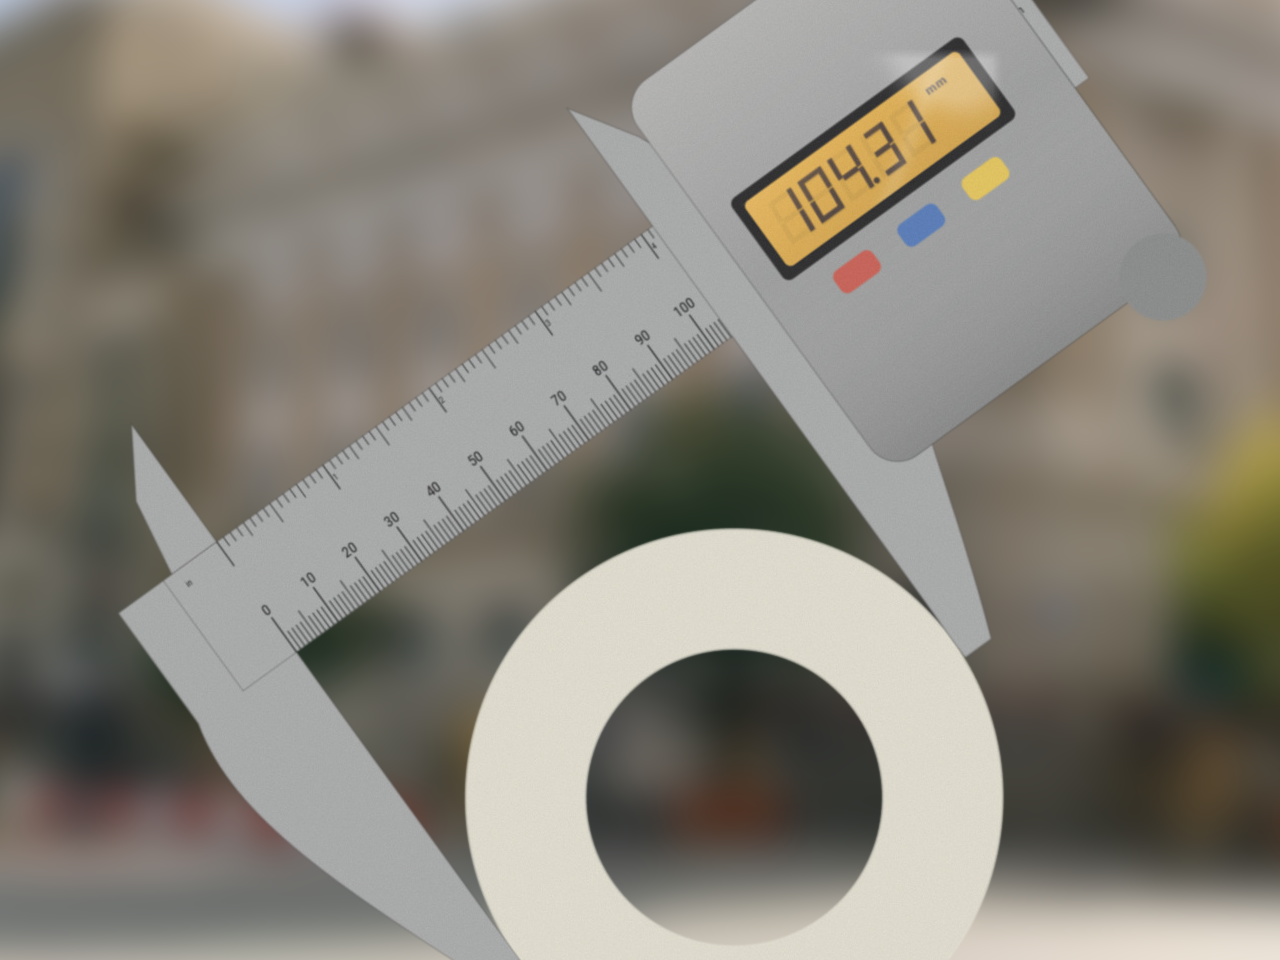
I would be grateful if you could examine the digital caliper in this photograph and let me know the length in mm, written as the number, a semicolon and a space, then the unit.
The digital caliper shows 104.31; mm
